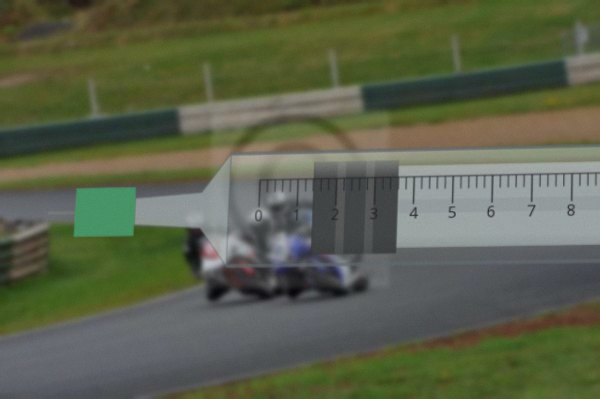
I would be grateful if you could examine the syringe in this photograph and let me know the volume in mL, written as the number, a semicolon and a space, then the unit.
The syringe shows 1.4; mL
